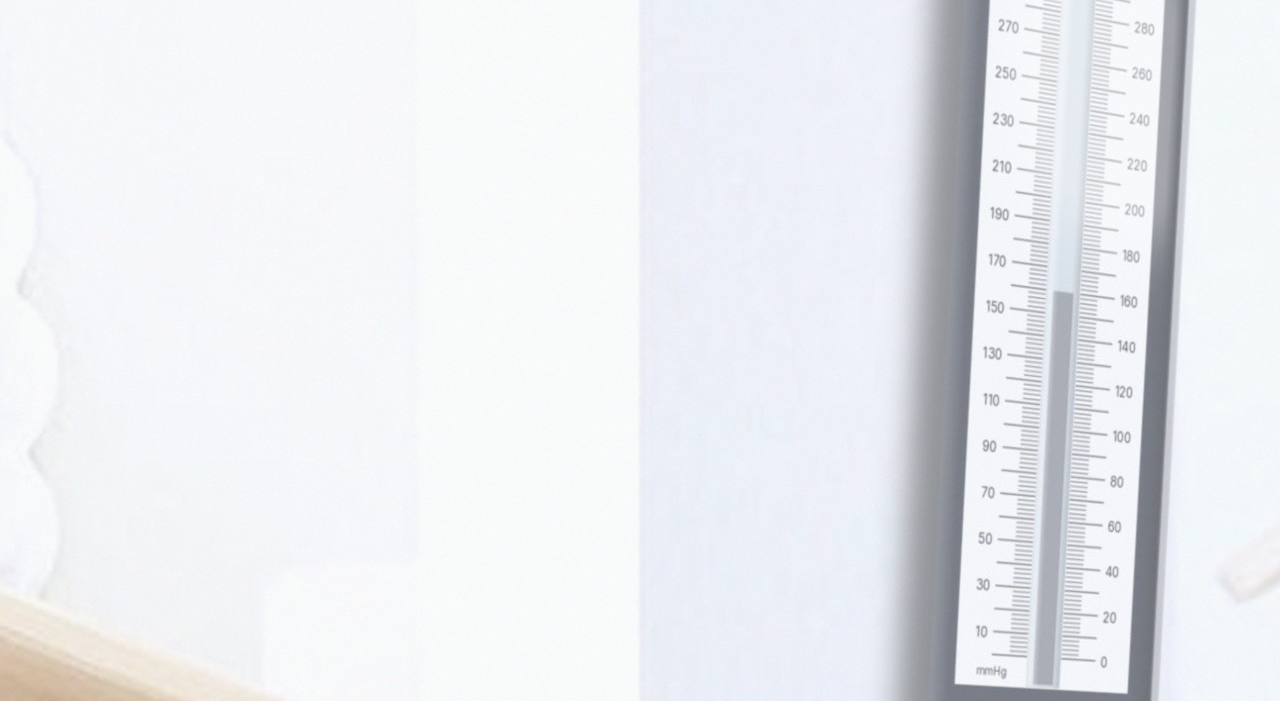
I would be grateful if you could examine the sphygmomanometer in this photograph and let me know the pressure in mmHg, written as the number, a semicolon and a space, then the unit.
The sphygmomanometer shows 160; mmHg
